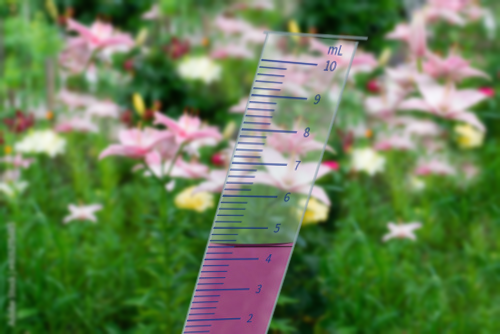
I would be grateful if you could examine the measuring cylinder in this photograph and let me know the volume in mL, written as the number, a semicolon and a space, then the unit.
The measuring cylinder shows 4.4; mL
